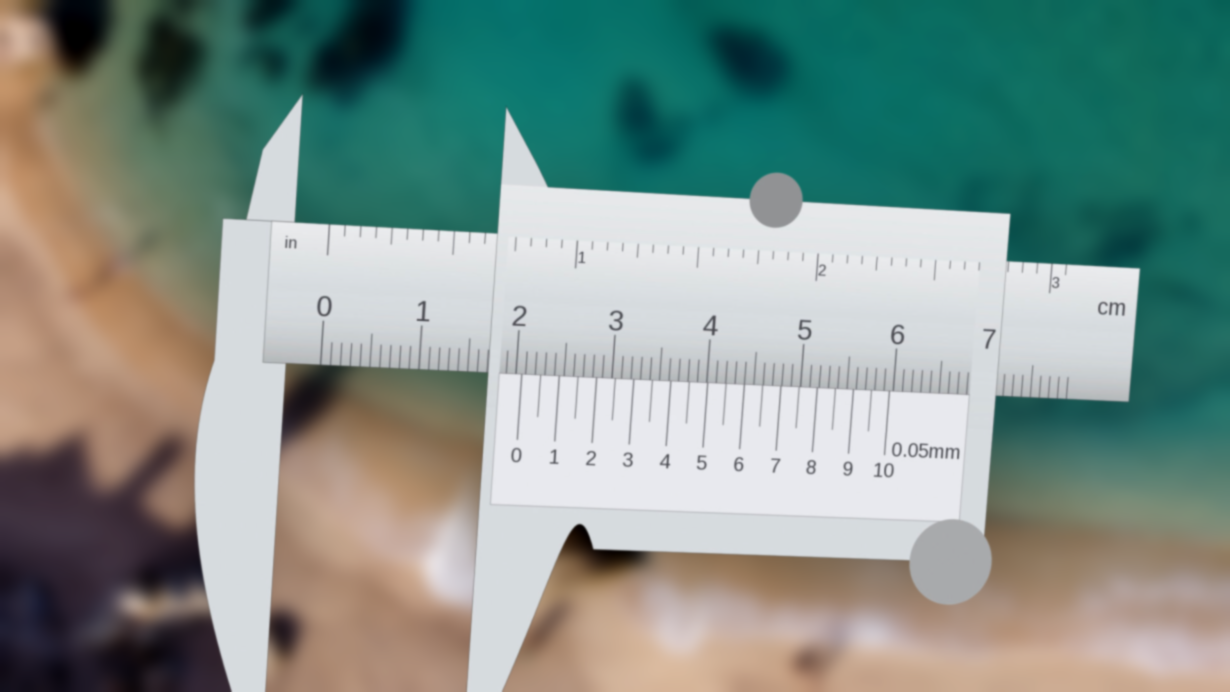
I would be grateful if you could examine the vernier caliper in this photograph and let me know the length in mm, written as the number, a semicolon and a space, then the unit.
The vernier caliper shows 20.6; mm
